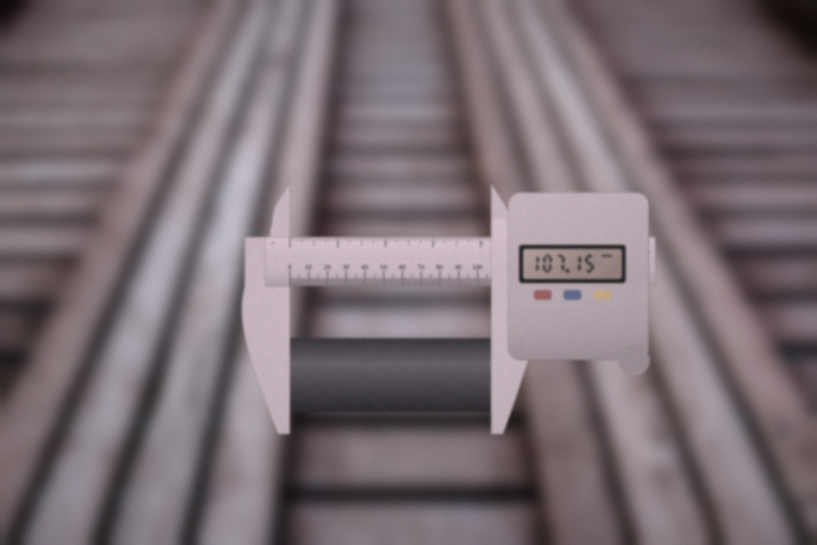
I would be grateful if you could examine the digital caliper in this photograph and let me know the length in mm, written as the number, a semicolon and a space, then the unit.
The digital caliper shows 107.15; mm
